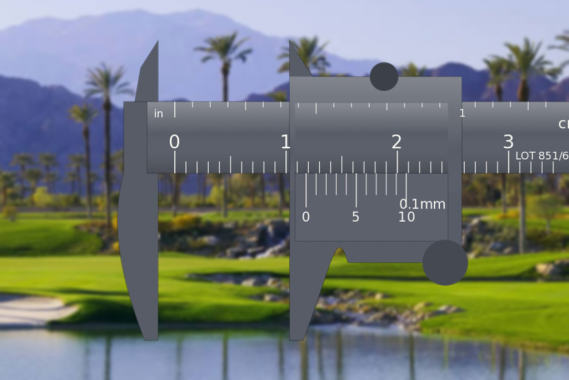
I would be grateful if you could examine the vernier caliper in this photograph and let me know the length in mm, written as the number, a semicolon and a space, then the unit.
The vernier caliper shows 11.8; mm
